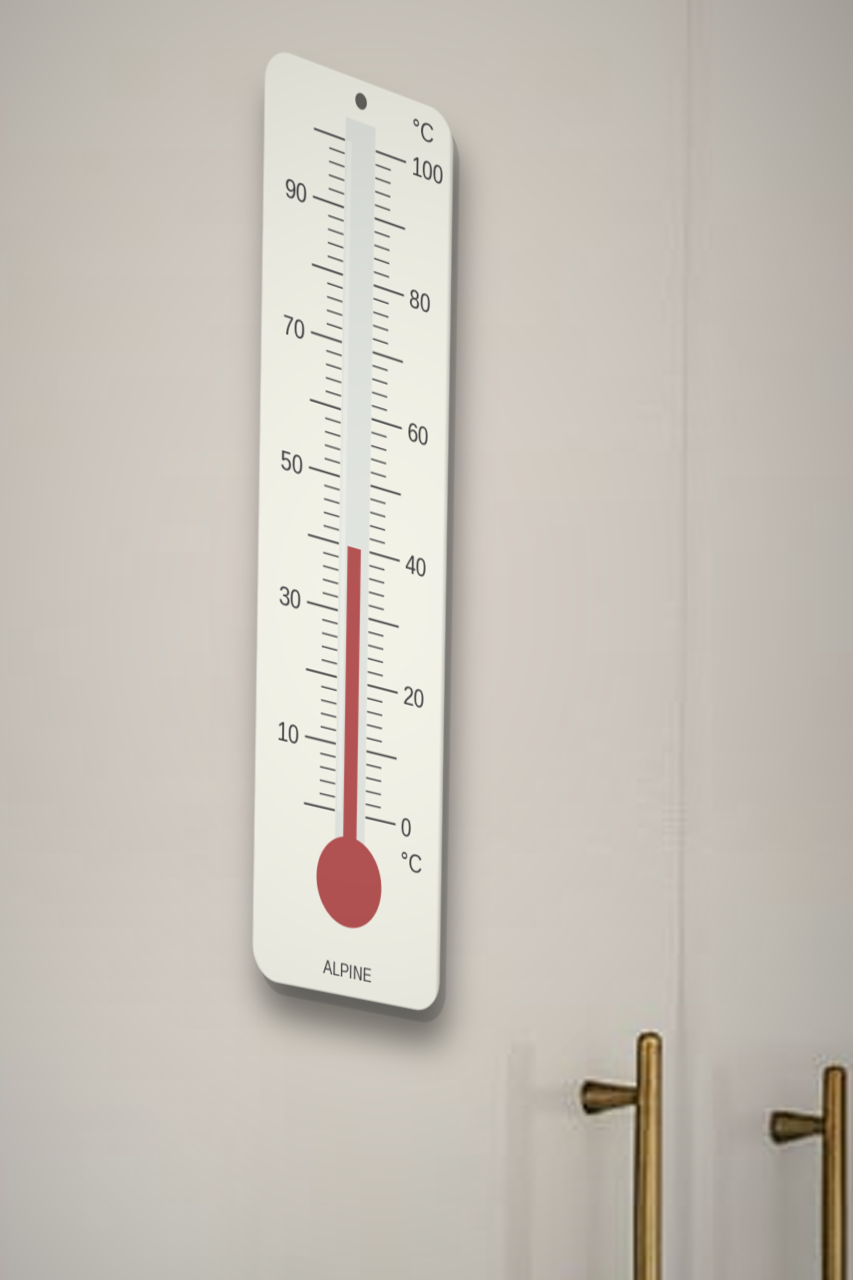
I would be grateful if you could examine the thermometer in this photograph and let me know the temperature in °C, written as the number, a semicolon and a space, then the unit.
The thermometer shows 40; °C
